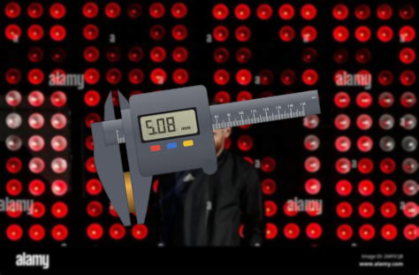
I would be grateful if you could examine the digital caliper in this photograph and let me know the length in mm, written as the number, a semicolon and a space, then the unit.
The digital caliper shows 5.08; mm
